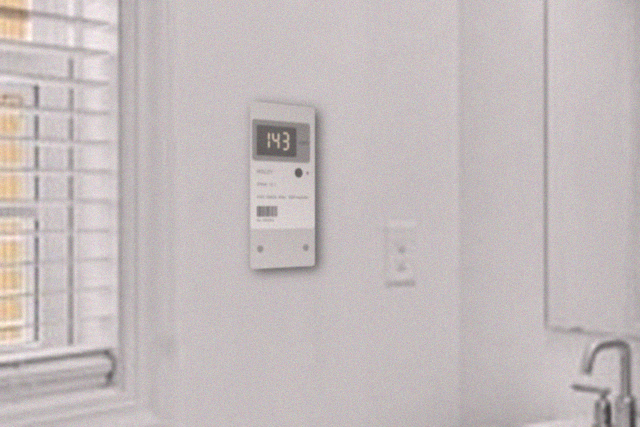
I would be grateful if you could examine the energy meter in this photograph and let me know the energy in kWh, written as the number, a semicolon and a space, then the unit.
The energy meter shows 143; kWh
